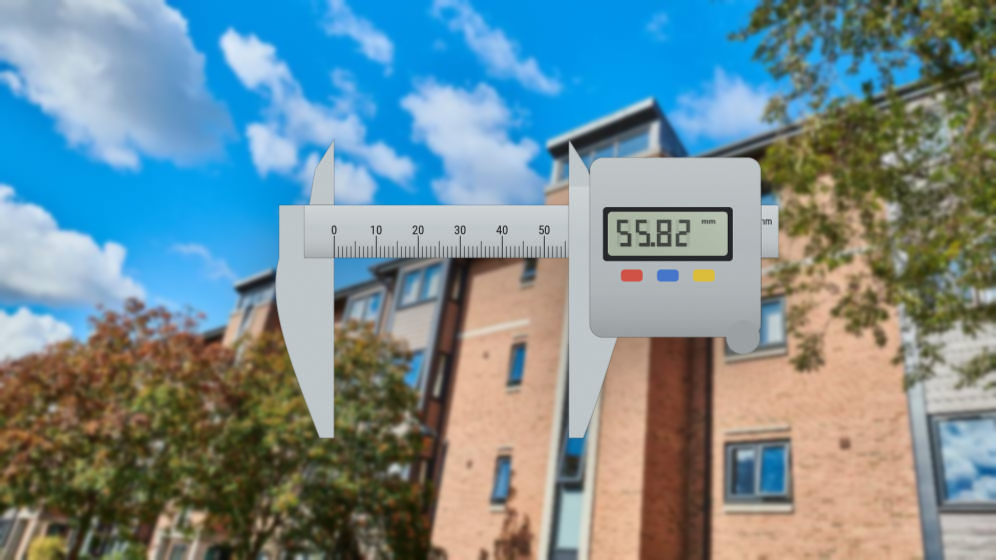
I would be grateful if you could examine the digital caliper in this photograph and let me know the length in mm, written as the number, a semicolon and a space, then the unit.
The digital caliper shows 55.82; mm
